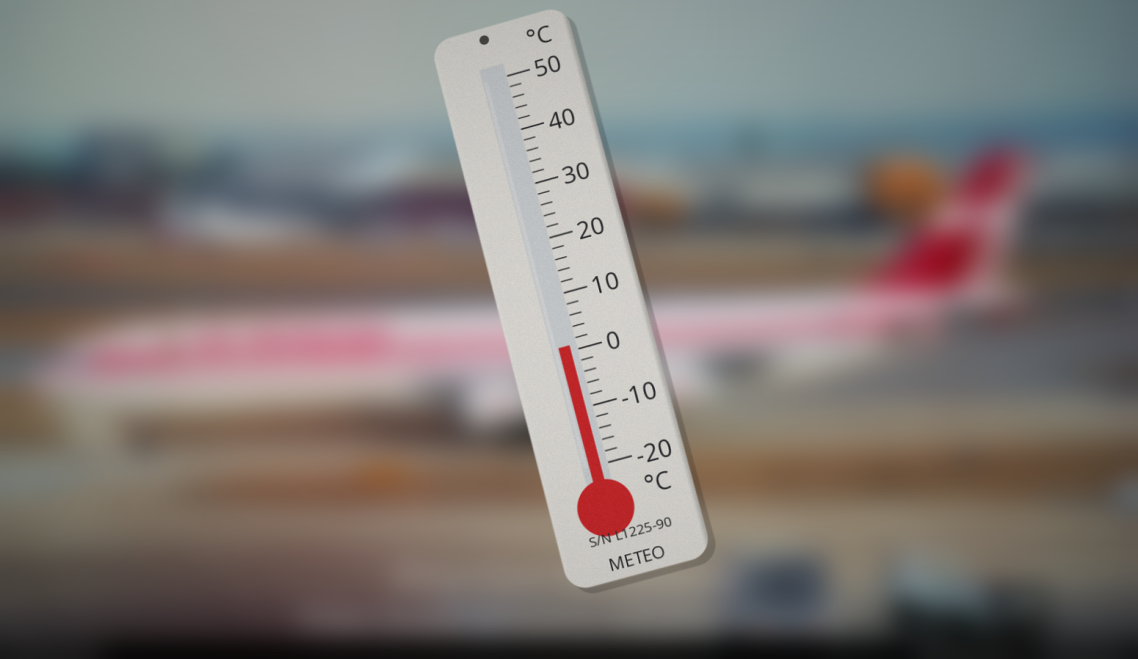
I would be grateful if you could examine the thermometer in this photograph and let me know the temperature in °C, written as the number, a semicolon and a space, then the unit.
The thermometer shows 1; °C
